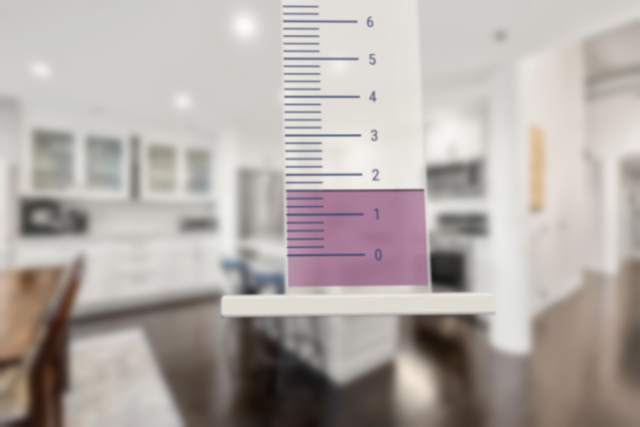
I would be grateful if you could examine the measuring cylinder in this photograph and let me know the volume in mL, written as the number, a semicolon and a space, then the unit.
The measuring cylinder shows 1.6; mL
